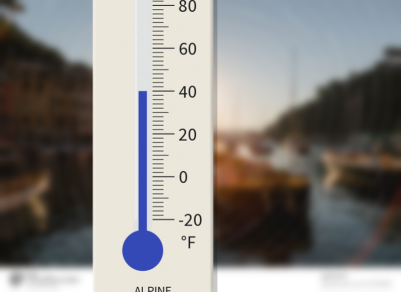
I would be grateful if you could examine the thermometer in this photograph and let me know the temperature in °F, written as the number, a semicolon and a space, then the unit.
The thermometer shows 40; °F
